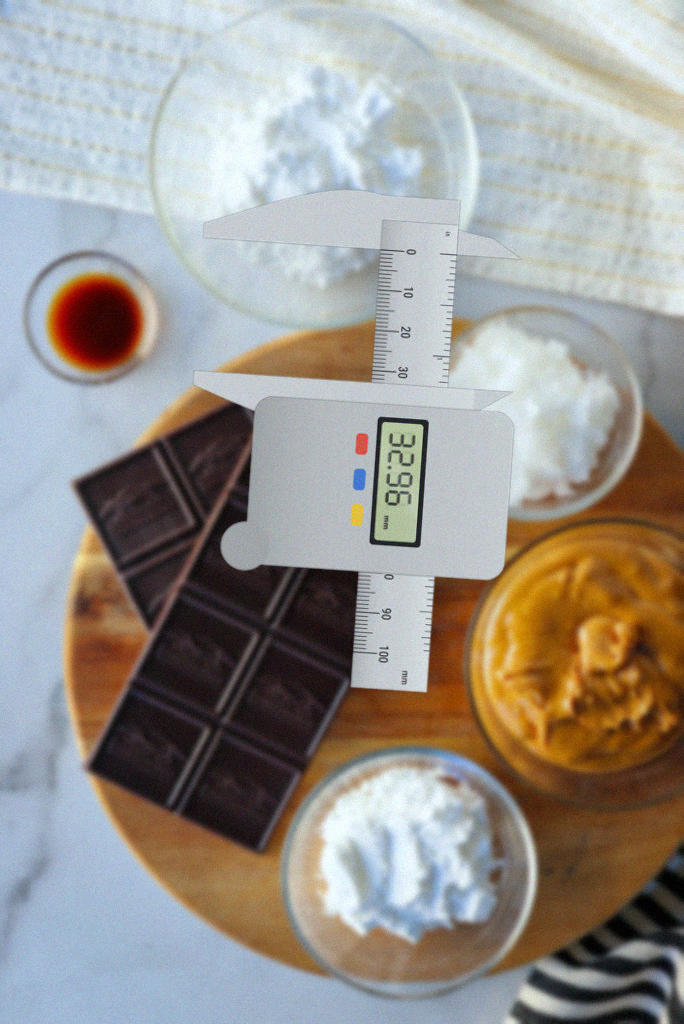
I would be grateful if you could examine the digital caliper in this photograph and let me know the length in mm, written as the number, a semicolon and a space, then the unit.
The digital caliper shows 32.96; mm
